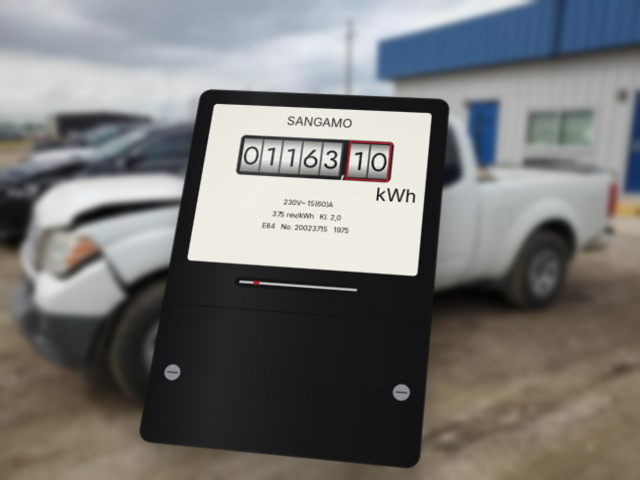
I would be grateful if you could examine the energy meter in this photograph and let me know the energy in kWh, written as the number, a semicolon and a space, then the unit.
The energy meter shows 1163.10; kWh
